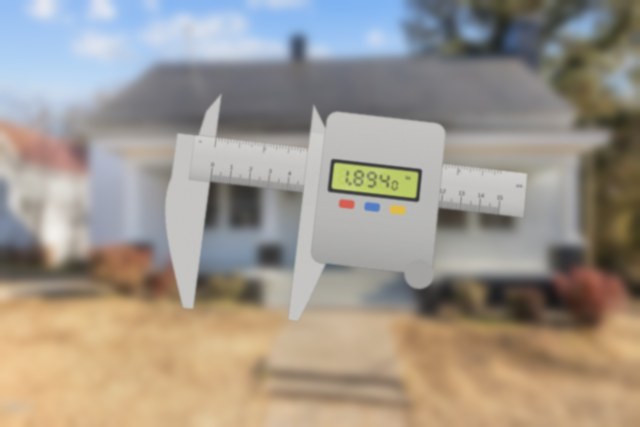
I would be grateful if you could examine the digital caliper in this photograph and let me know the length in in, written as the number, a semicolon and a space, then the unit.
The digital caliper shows 1.8940; in
